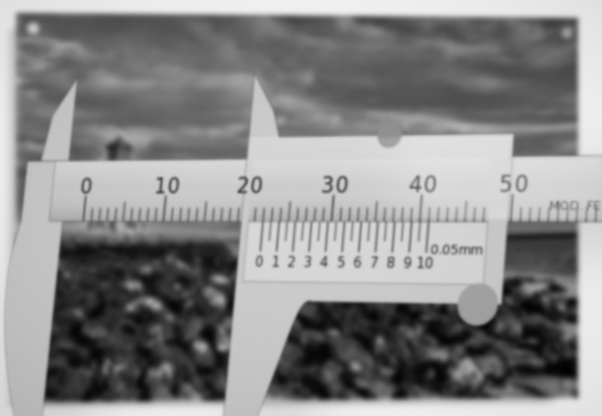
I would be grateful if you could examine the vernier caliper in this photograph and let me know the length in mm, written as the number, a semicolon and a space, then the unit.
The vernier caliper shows 22.0; mm
